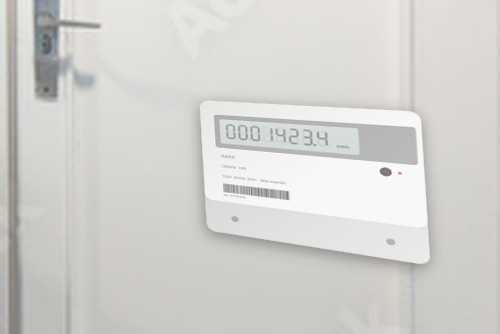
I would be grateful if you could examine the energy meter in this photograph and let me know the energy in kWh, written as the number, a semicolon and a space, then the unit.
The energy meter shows 1423.4; kWh
